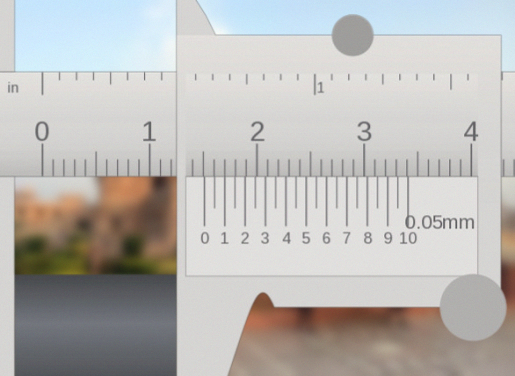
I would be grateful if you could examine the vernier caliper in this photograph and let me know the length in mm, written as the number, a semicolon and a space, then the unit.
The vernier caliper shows 15.1; mm
